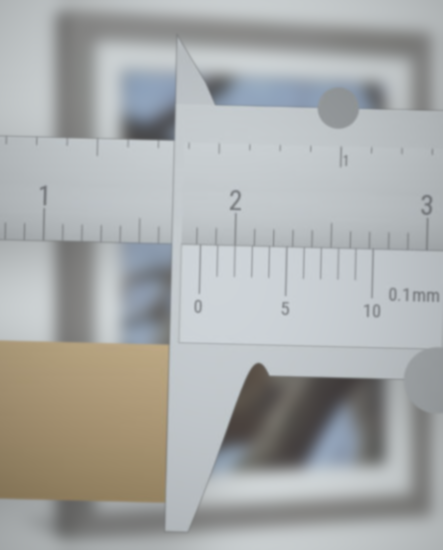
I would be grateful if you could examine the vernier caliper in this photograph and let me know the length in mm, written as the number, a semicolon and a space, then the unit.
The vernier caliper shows 18.2; mm
